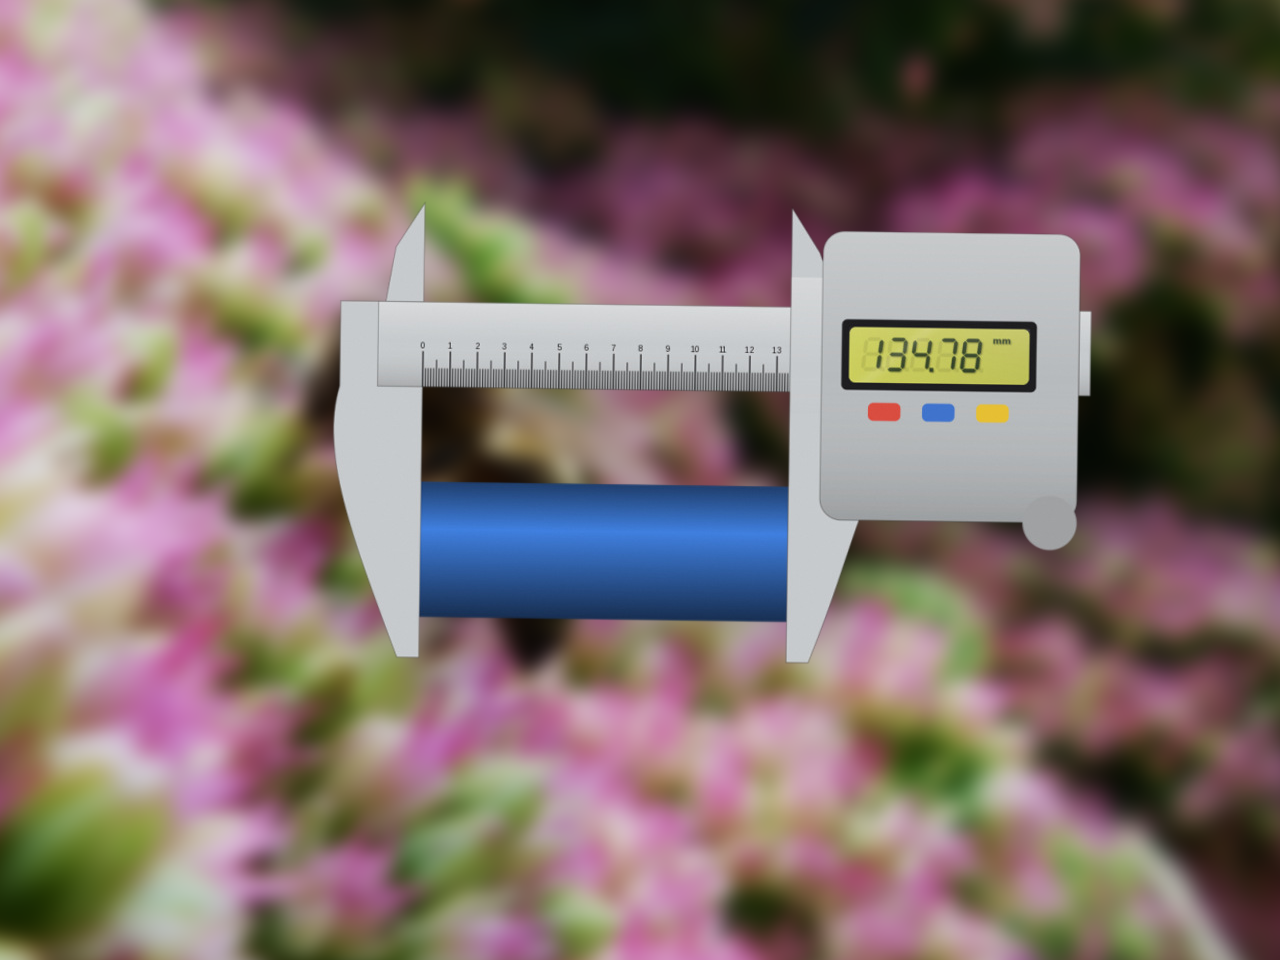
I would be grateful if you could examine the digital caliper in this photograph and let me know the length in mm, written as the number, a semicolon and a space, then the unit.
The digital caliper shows 134.78; mm
